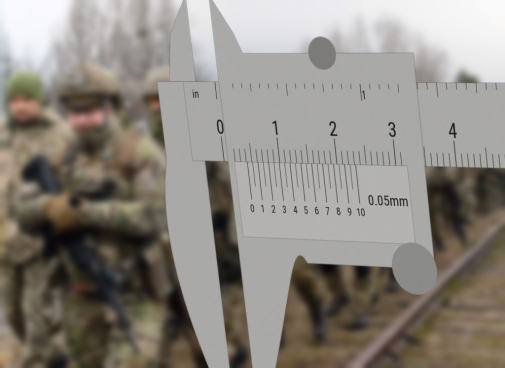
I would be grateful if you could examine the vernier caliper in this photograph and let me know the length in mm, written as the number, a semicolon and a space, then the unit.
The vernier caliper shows 4.2; mm
